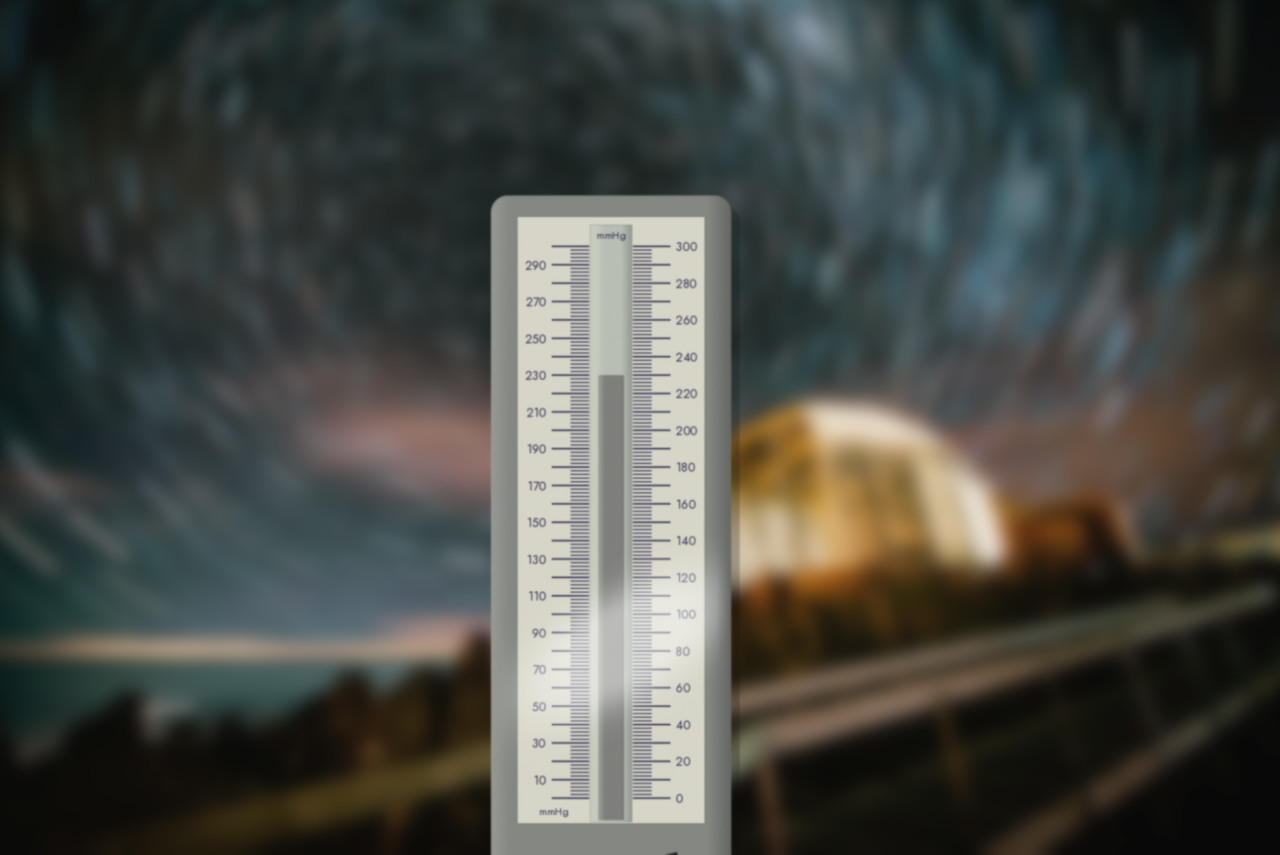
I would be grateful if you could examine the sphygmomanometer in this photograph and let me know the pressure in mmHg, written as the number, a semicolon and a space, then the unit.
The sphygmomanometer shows 230; mmHg
